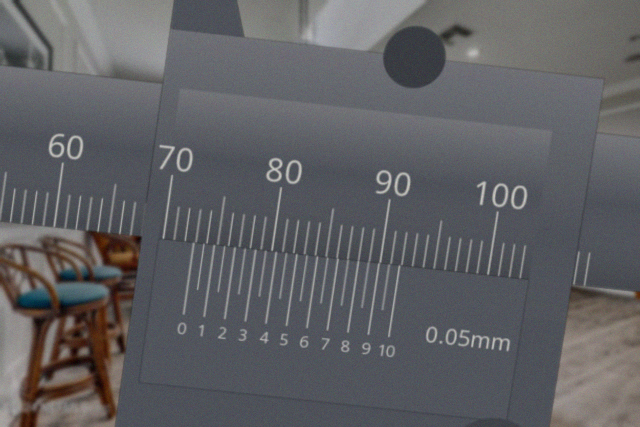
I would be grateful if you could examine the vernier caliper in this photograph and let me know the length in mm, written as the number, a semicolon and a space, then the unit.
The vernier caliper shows 72.8; mm
